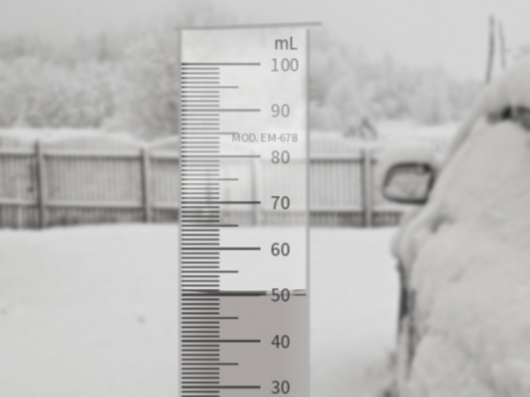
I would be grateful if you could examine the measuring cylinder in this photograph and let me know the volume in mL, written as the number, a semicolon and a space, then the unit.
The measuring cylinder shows 50; mL
